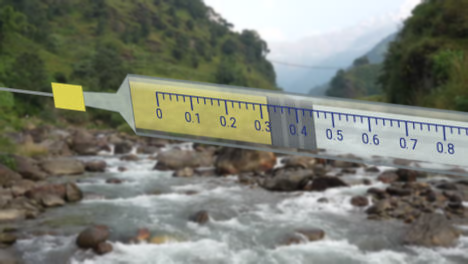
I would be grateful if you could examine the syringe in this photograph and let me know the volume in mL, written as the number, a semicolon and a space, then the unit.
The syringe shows 0.32; mL
